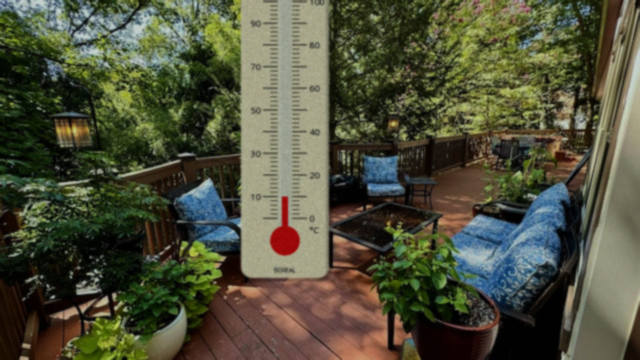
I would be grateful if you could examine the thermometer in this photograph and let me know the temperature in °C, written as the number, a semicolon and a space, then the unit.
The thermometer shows 10; °C
